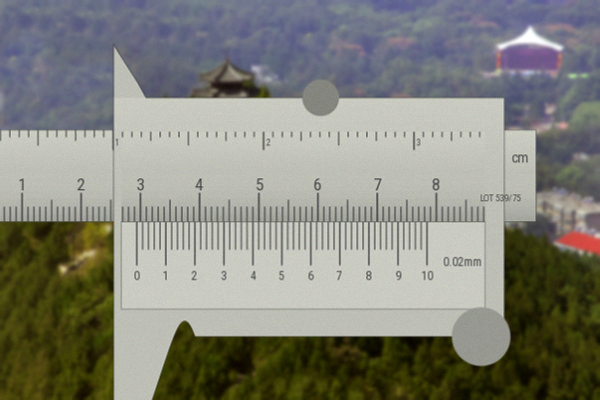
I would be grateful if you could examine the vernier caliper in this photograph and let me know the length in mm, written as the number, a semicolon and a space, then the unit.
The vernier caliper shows 29.4; mm
